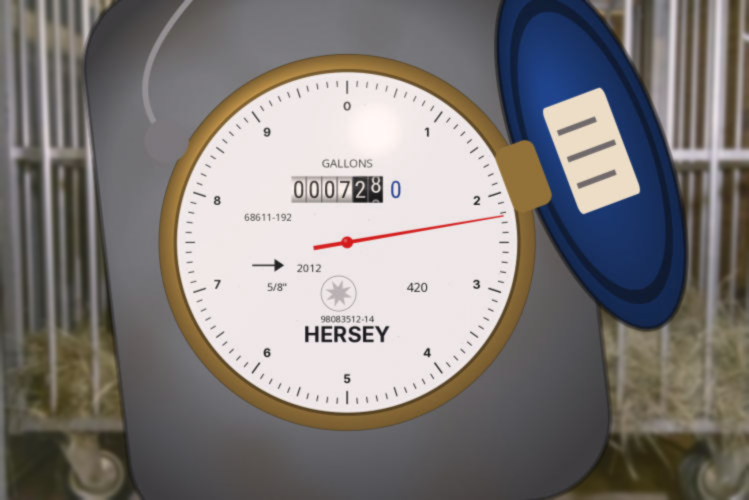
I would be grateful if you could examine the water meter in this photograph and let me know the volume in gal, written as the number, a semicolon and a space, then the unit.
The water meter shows 7282.2; gal
